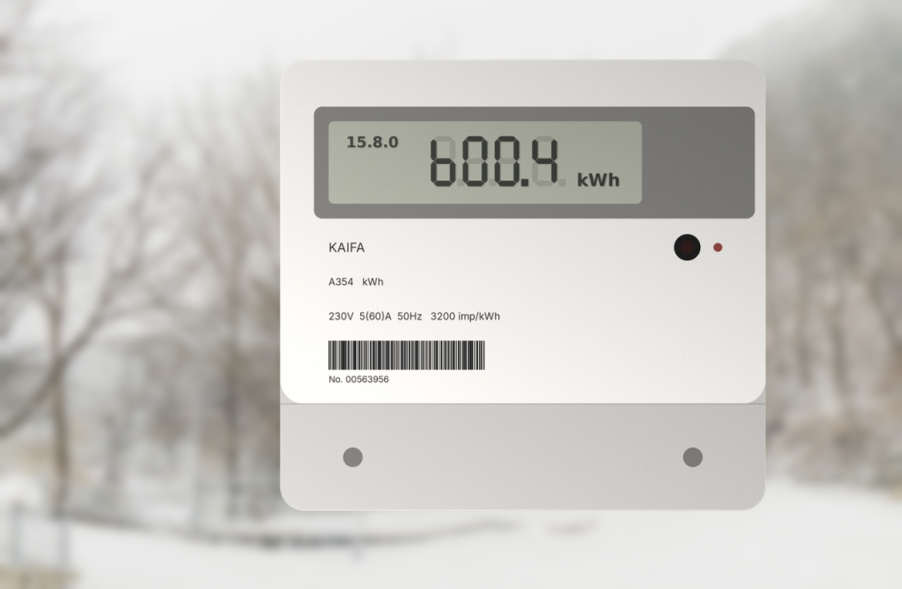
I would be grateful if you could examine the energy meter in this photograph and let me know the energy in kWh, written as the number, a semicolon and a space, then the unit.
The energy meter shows 600.4; kWh
